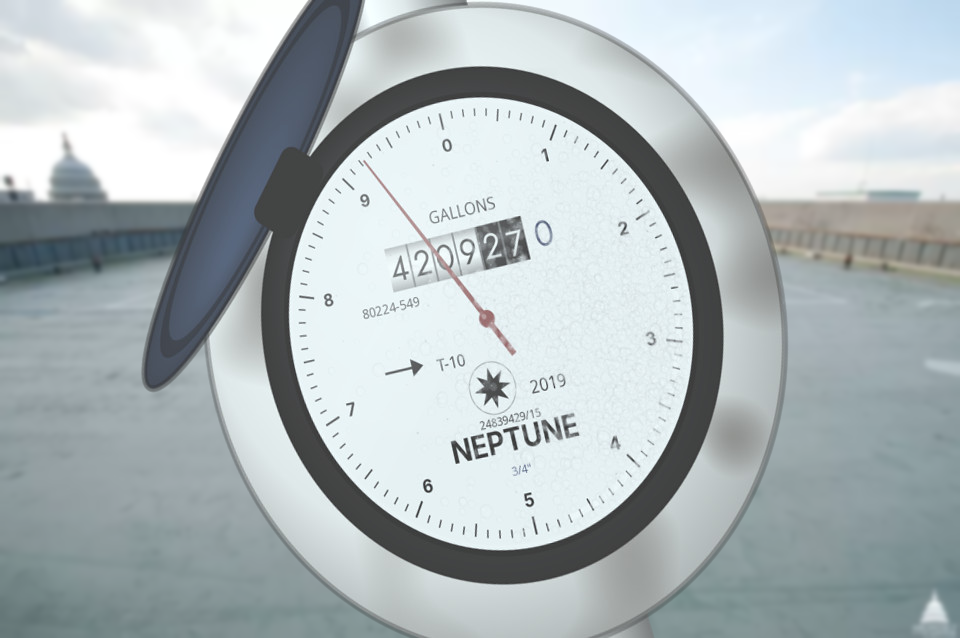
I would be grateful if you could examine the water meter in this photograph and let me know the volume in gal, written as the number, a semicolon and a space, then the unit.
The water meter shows 4209269.2; gal
